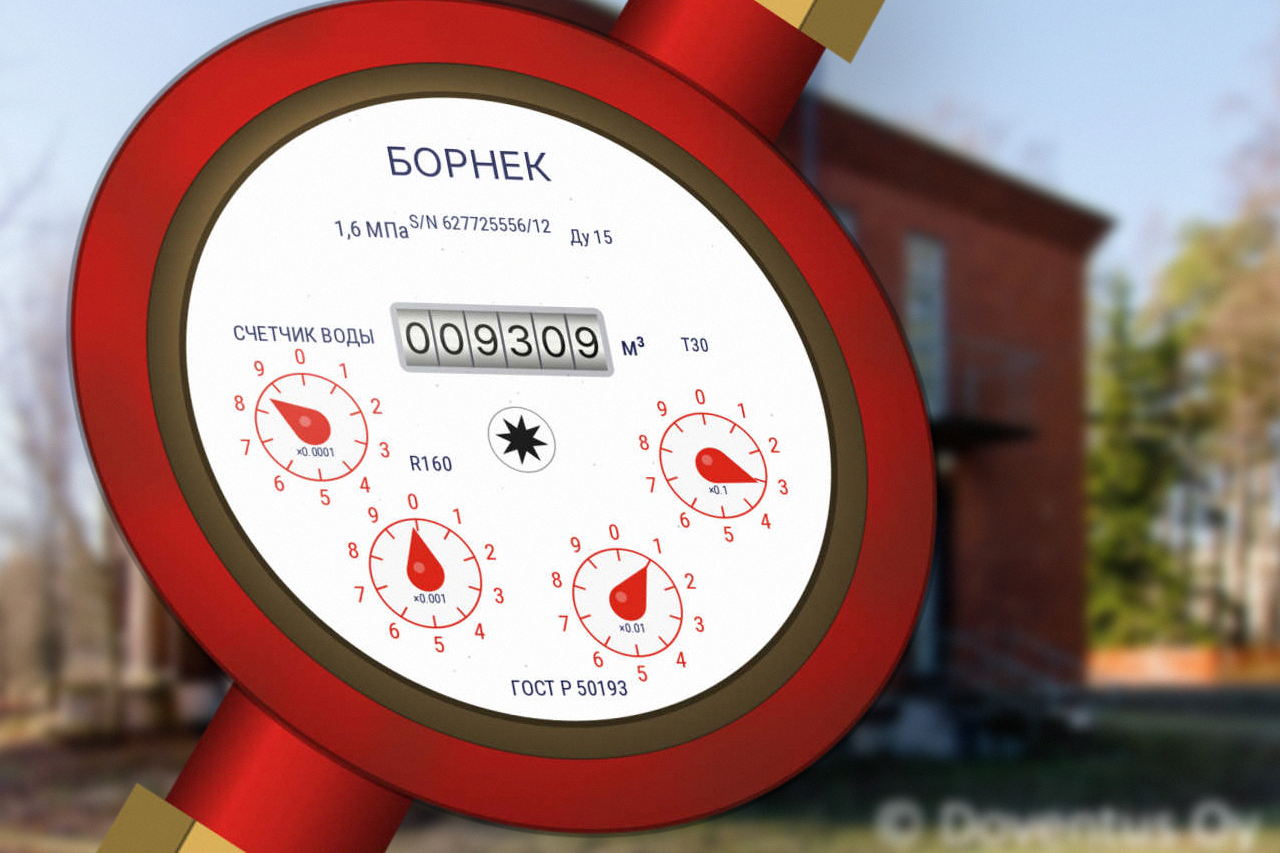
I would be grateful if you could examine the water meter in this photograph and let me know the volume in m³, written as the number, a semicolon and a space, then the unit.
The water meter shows 9309.3098; m³
